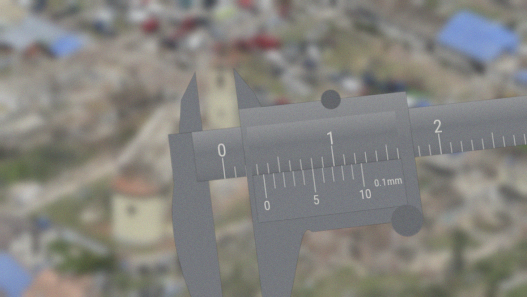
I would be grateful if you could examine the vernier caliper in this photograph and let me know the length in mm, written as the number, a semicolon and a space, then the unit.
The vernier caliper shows 3.5; mm
